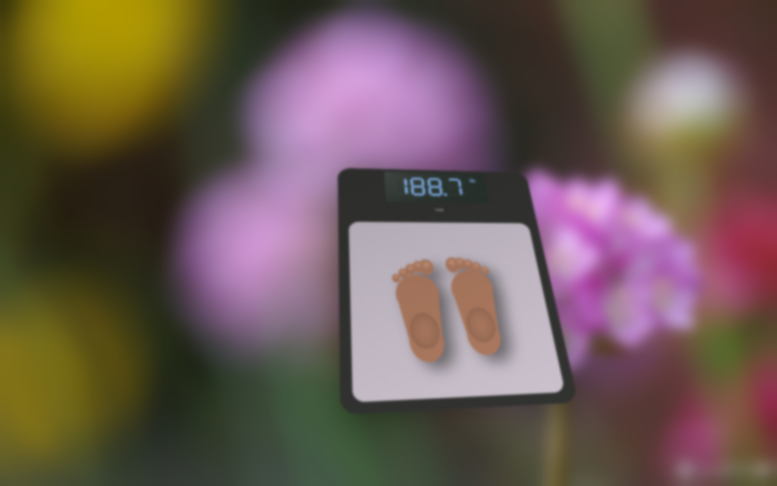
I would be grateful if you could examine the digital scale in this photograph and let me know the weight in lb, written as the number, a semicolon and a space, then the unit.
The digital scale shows 188.7; lb
